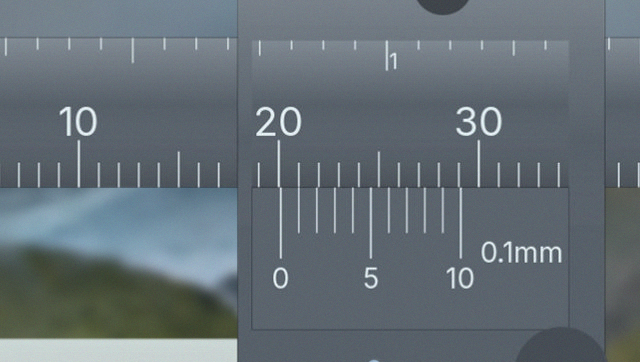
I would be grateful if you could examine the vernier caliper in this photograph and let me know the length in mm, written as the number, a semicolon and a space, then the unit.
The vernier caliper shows 20.1; mm
